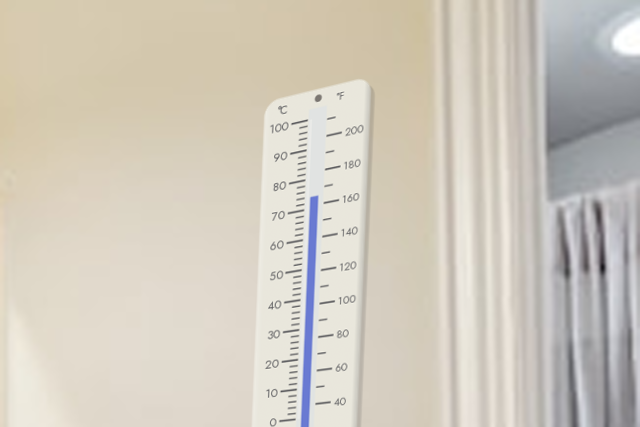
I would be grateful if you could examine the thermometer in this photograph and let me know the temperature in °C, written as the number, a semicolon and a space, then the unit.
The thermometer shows 74; °C
